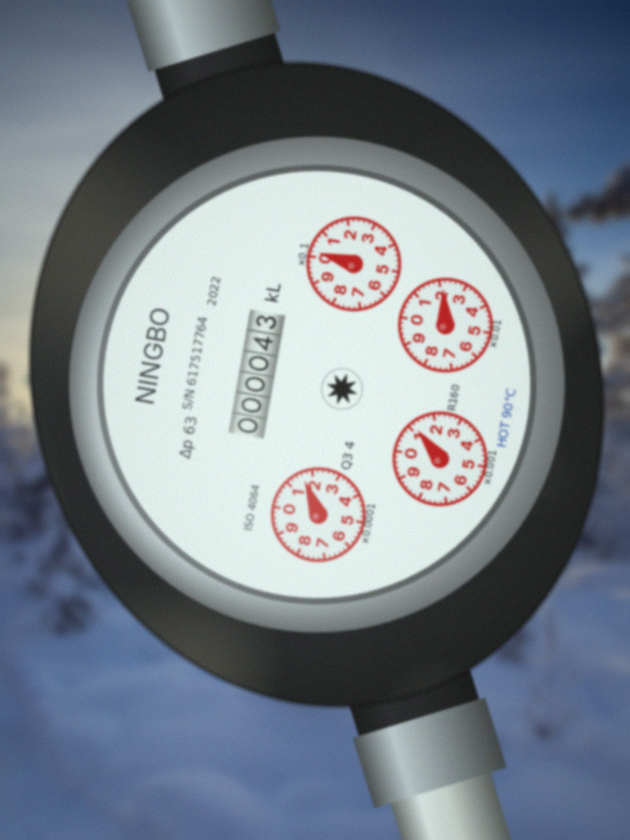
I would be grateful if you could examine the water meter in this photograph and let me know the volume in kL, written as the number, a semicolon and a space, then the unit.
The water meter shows 43.0211; kL
